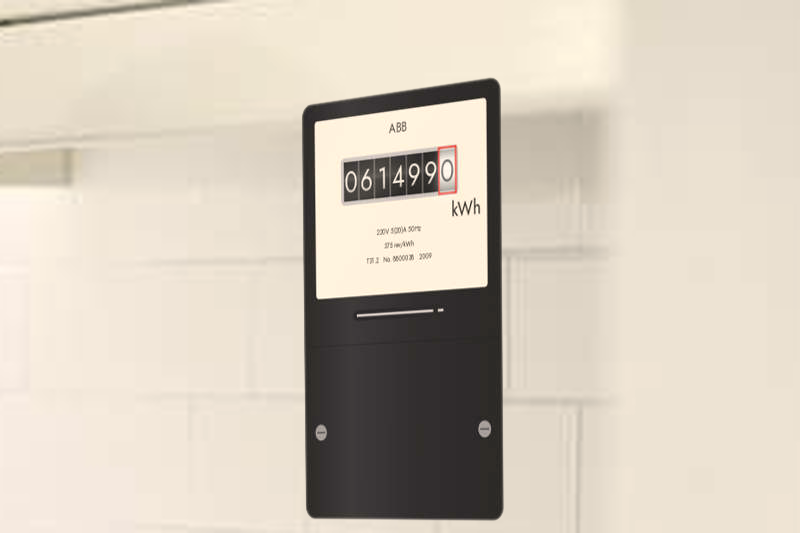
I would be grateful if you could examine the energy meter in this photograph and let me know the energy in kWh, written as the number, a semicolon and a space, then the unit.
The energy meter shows 61499.0; kWh
